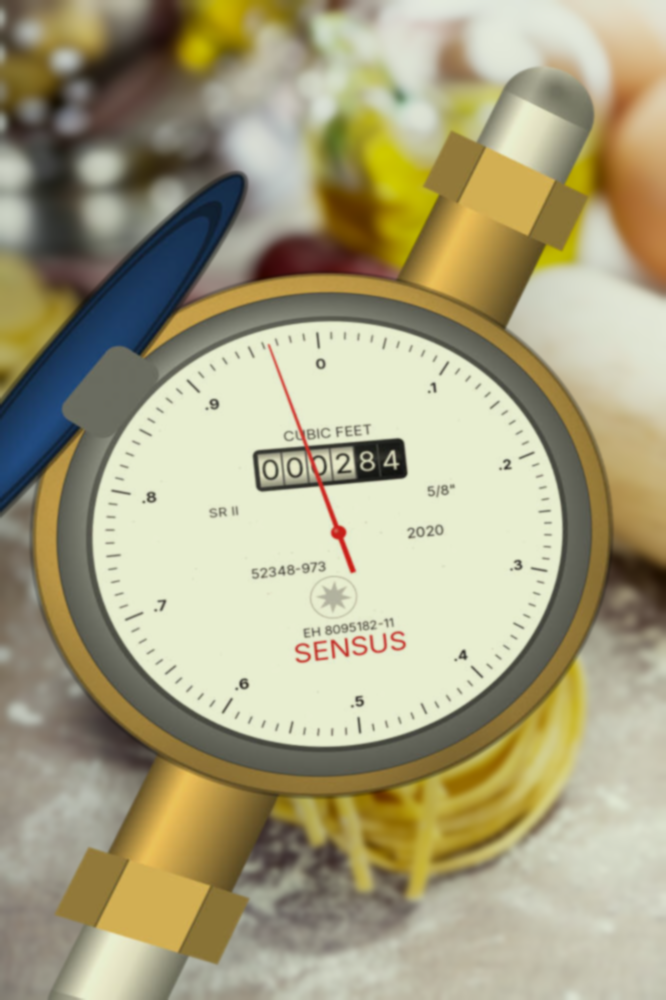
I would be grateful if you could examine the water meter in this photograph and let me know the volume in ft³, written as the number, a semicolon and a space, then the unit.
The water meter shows 283.96; ft³
